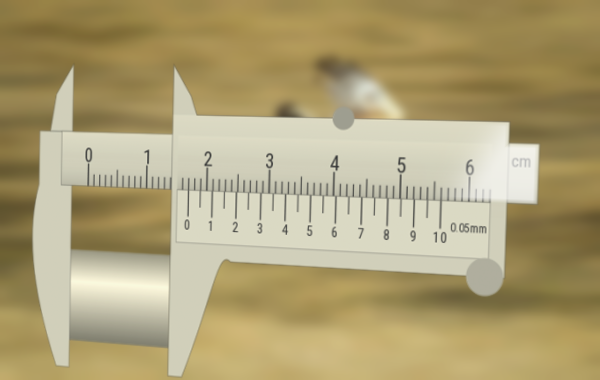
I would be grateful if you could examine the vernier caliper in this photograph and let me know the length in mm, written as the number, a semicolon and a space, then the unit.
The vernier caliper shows 17.0; mm
